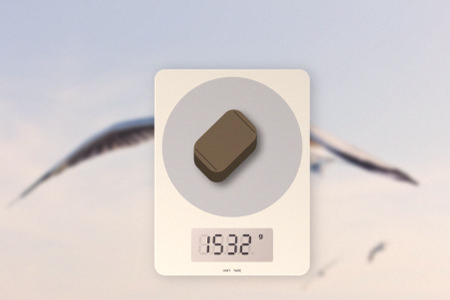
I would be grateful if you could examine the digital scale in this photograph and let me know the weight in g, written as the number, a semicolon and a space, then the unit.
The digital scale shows 1532; g
